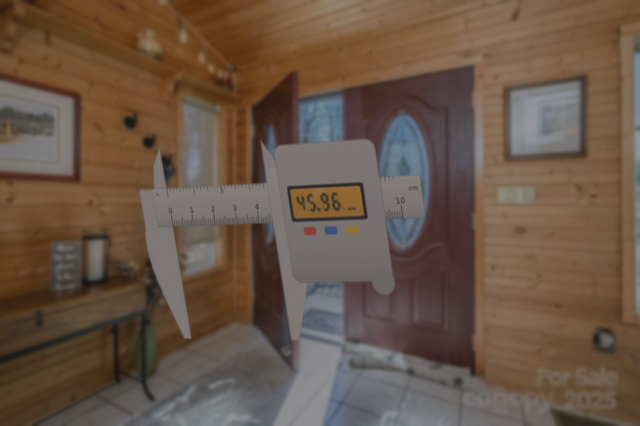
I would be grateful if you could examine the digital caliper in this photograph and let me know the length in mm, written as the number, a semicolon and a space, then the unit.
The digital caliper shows 45.96; mm
